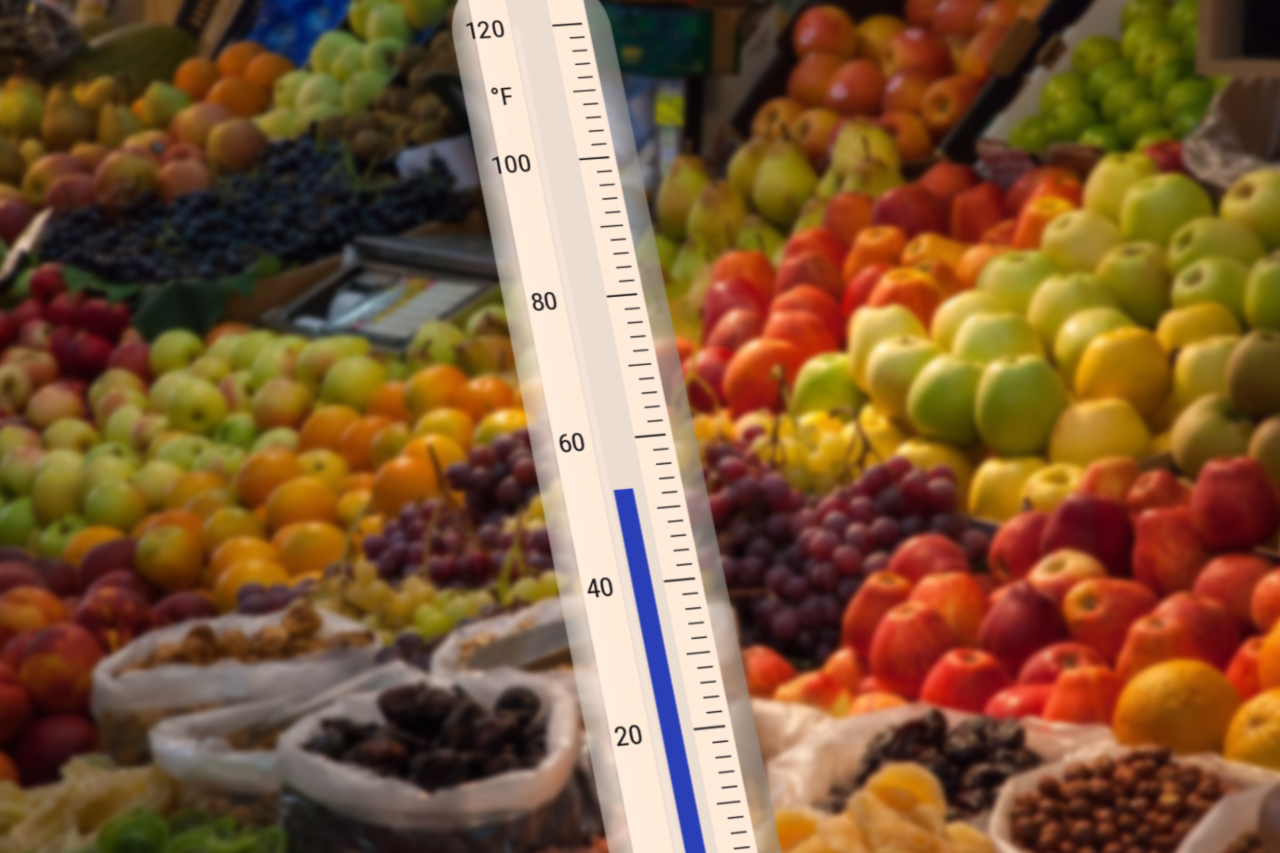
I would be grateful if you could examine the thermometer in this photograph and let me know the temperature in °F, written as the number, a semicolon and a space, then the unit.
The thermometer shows 53; °F
